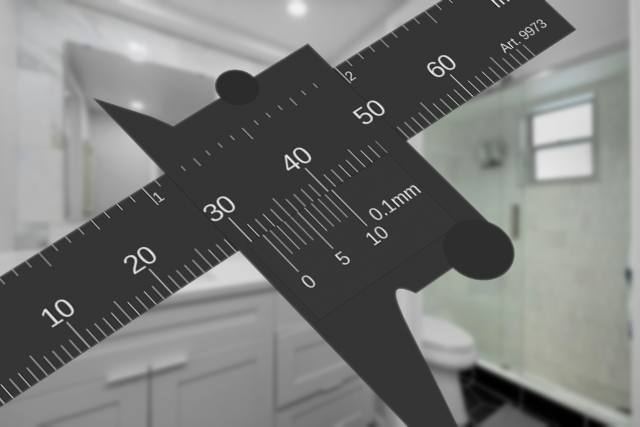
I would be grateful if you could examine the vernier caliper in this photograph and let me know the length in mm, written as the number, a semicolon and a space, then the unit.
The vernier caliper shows 31.4; mm
